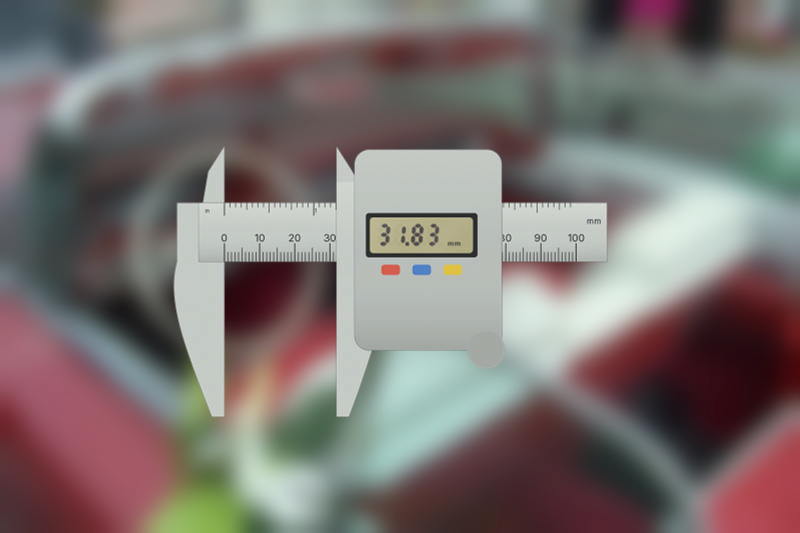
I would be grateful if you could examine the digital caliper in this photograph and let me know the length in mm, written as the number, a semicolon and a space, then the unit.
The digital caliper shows 31.83; mm
